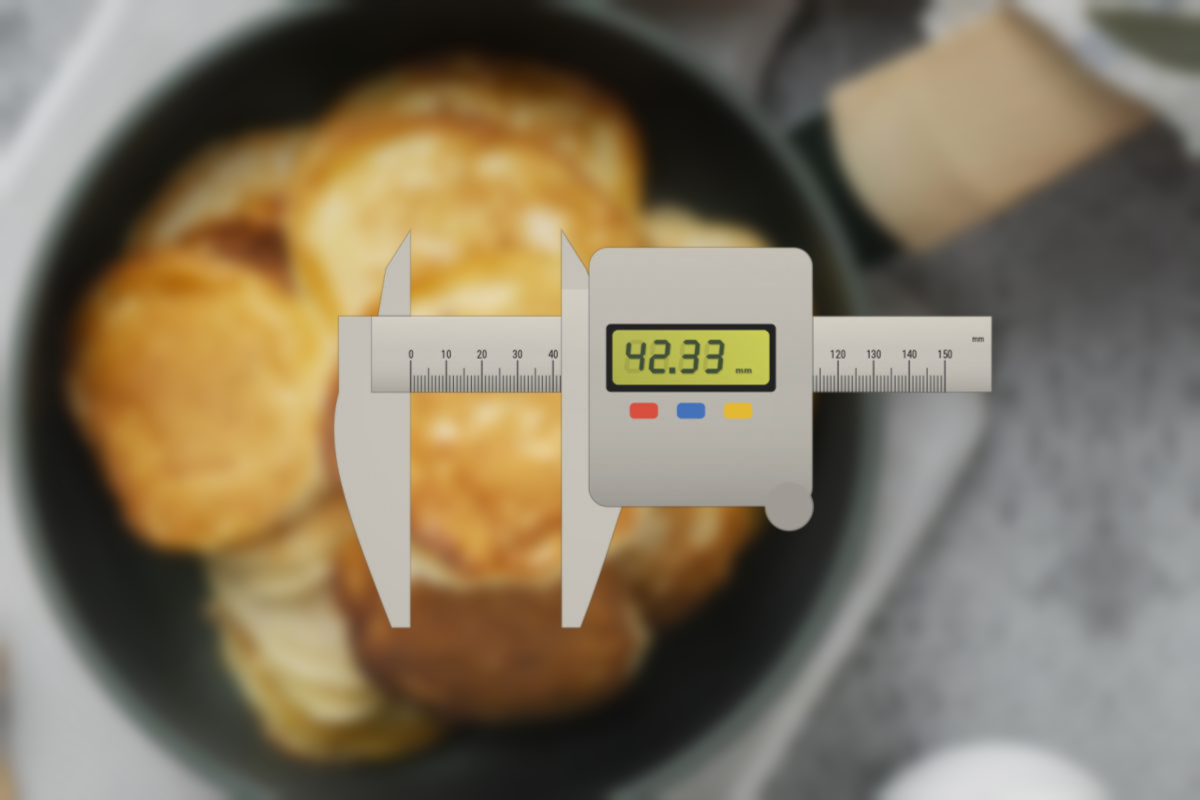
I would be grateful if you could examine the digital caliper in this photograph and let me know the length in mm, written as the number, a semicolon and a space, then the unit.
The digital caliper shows 42.33; mm
